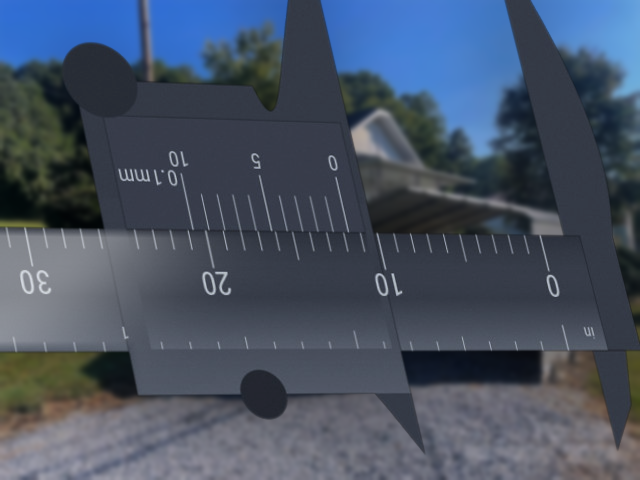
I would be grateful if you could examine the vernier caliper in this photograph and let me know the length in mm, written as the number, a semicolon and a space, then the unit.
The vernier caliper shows 11.7; mm
